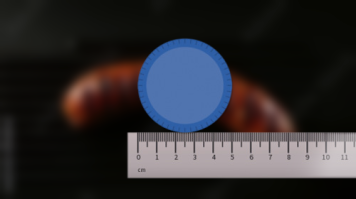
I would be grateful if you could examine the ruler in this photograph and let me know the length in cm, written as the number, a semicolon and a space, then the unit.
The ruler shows 5; cm
